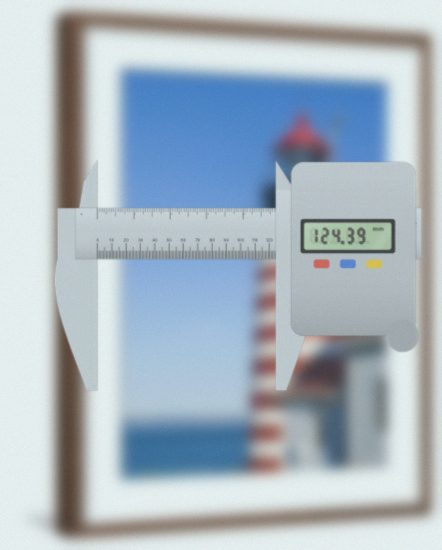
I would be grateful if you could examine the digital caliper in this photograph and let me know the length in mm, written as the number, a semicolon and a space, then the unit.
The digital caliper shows 124.39; mm
